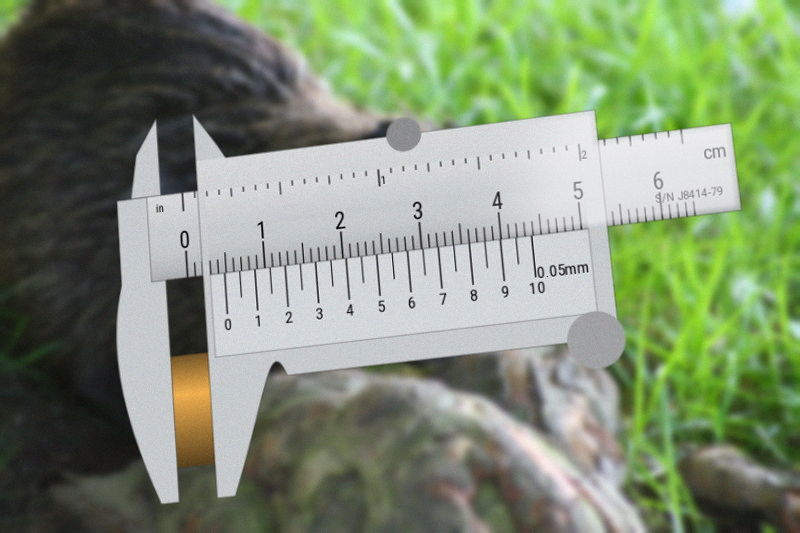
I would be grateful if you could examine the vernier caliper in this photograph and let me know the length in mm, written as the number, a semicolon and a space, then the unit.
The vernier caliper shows 4.8; mm
